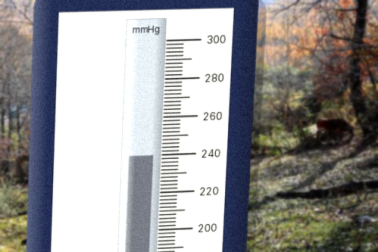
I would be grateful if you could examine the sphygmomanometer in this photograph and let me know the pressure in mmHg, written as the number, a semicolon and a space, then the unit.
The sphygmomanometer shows 240; mmHg
